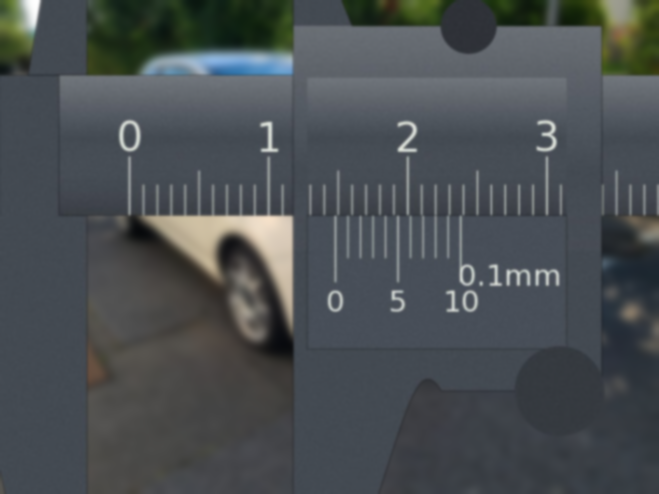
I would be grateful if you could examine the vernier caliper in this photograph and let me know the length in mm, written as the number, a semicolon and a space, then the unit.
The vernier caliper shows 14.8; mm
